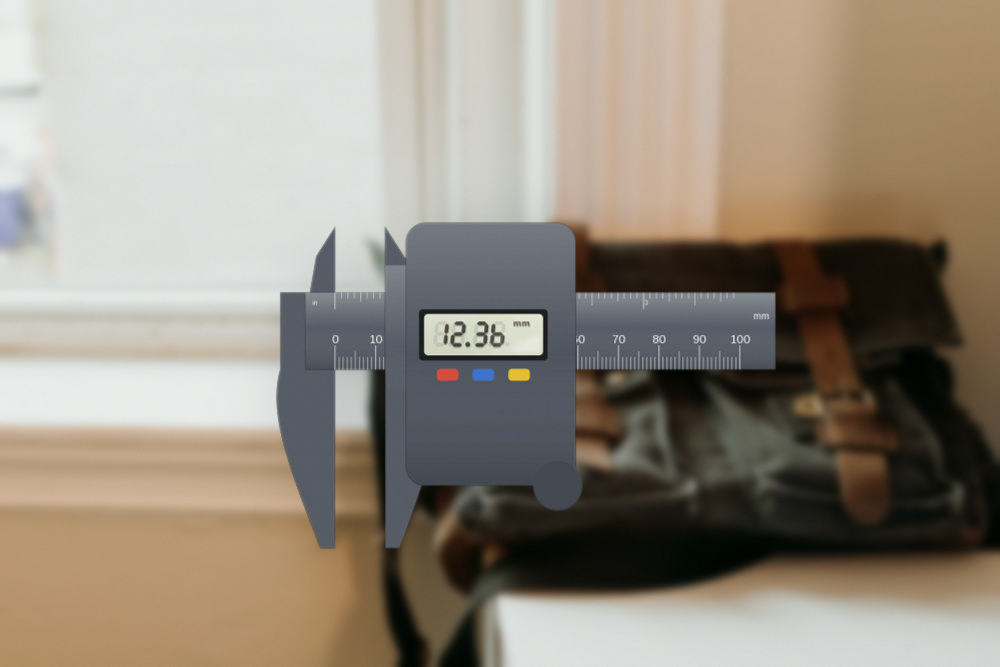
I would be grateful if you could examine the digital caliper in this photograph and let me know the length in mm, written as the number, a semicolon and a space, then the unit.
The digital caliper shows 12.36; mm
